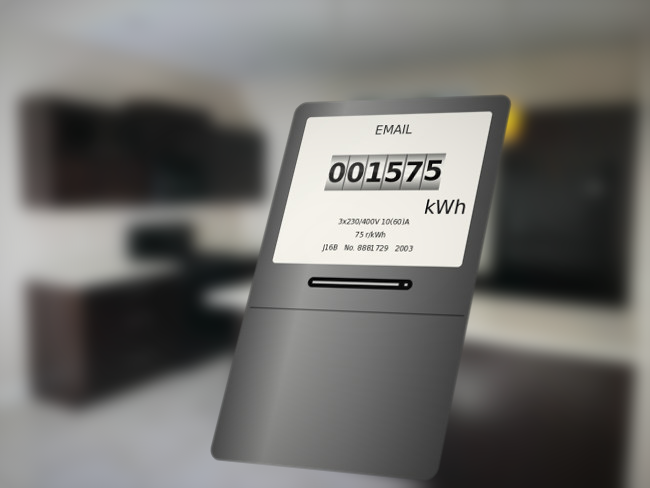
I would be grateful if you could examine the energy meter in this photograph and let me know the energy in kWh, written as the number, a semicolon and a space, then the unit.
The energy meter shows 1575; kWh
